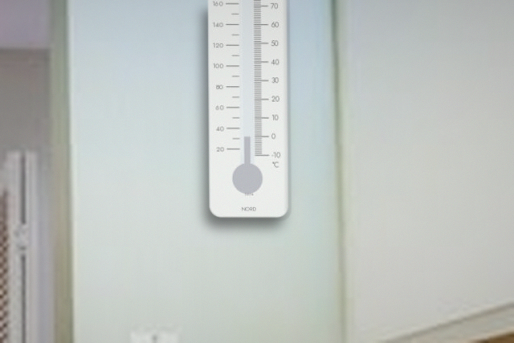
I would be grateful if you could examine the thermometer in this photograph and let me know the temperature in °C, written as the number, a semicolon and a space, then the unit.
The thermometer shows 0; °C
